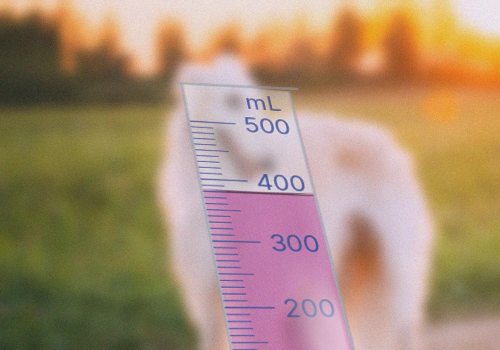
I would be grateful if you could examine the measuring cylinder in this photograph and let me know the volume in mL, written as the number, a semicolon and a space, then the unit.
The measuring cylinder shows 380; mL
